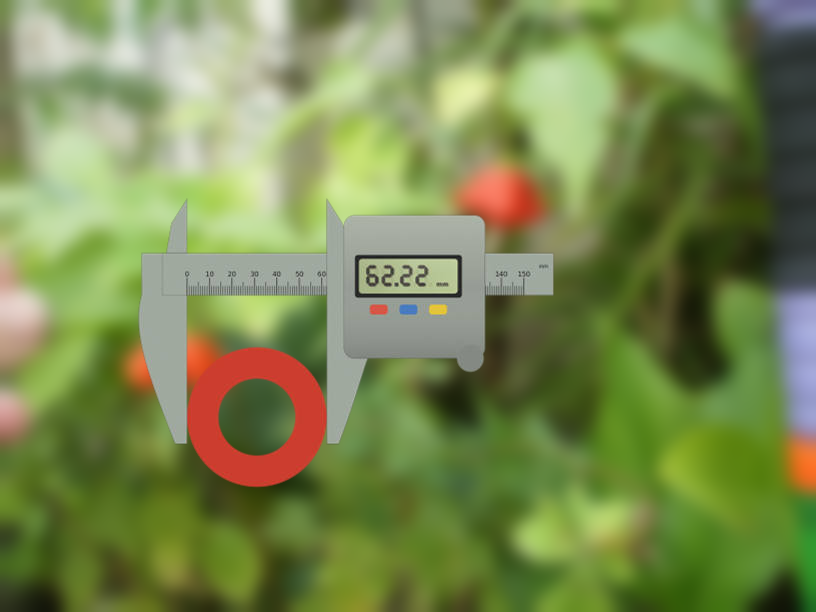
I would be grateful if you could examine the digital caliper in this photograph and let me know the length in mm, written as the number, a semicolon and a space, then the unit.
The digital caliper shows 62.22; mm
